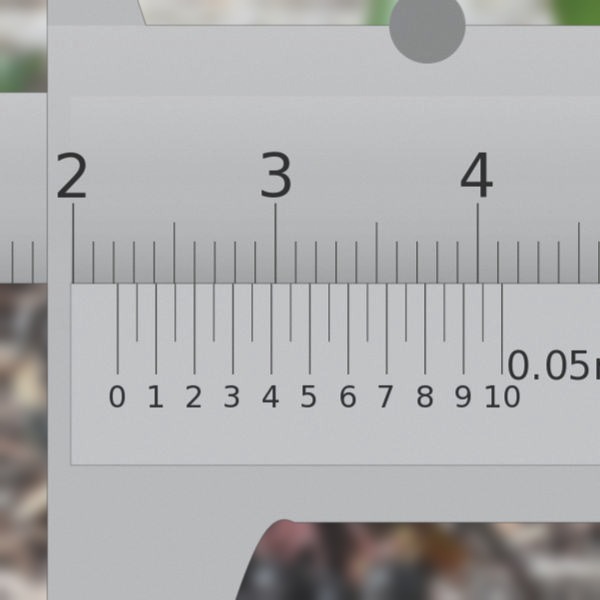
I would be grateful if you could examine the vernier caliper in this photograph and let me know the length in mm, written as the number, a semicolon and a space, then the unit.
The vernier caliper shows 22.2; mm
